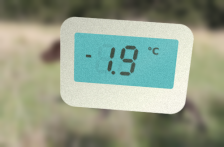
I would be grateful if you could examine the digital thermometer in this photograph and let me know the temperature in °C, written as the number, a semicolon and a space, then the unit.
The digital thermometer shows -1.9; °C
